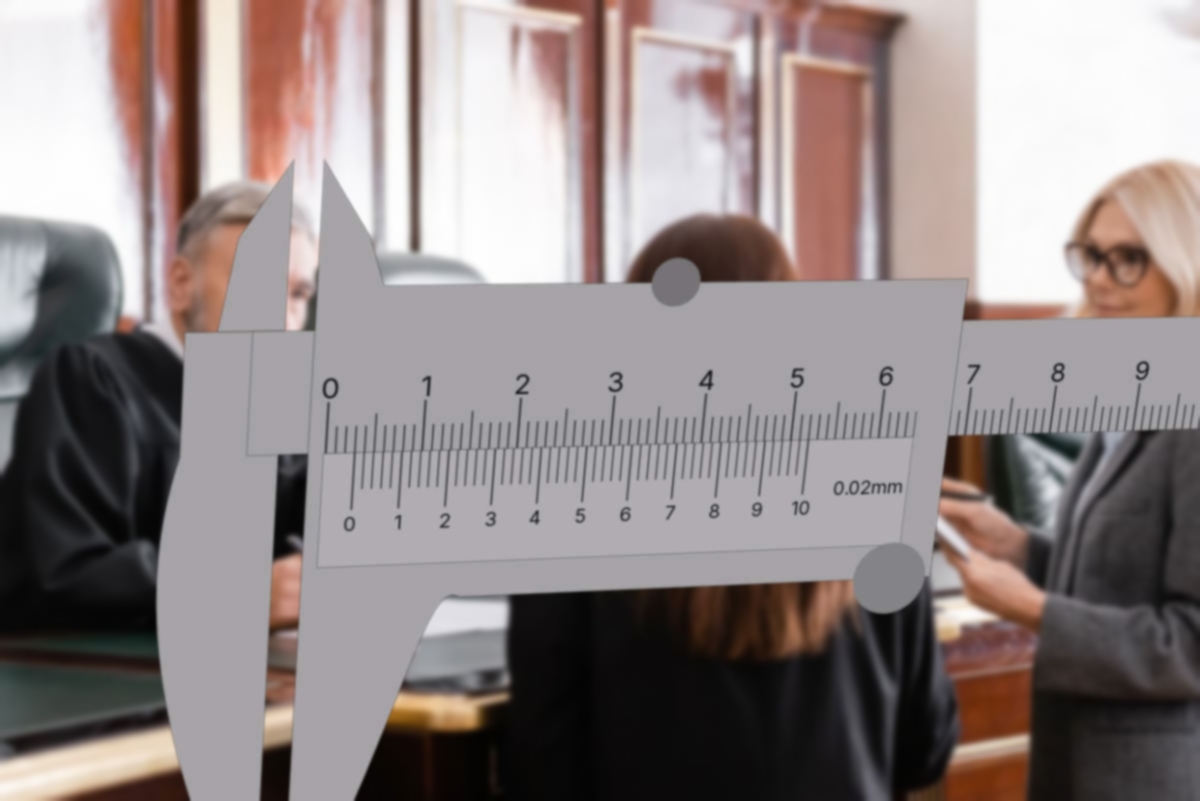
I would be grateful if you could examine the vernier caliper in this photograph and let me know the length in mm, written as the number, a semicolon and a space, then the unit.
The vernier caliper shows 3.0; mm
